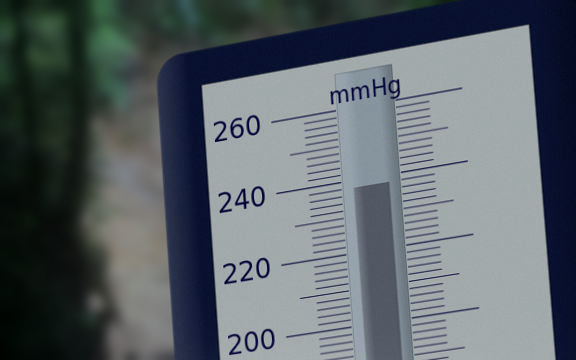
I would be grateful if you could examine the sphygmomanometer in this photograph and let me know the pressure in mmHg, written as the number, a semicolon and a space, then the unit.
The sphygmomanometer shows 238; mmHg
